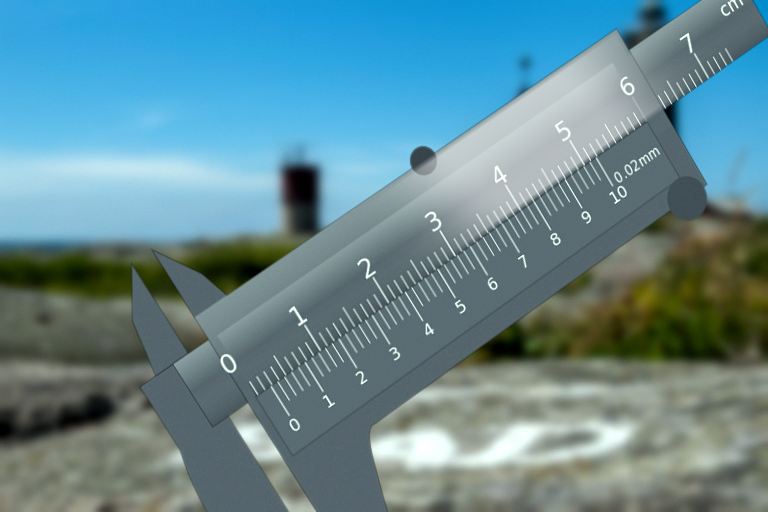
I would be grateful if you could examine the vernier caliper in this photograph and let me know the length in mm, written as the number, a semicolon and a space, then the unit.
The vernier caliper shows 2.8; mm
